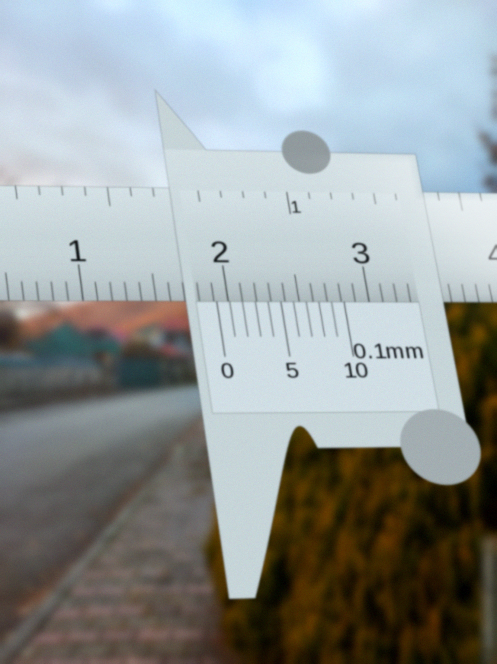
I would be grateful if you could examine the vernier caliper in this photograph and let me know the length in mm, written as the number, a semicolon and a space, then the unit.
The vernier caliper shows 19.2; mm
